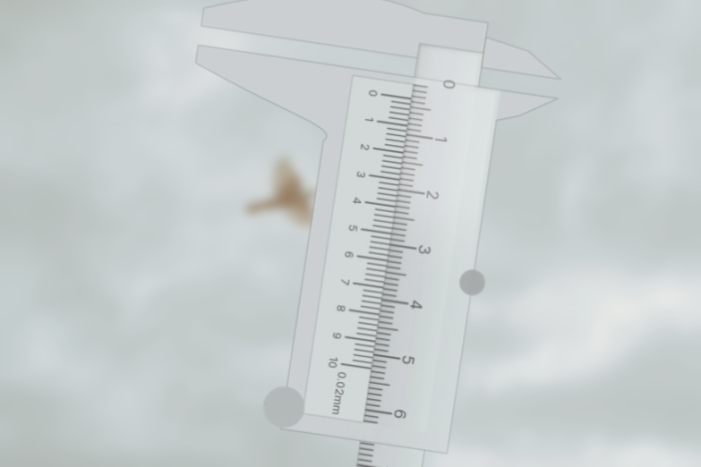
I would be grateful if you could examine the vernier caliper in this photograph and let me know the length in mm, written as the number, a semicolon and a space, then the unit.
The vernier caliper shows 3.5; mm
